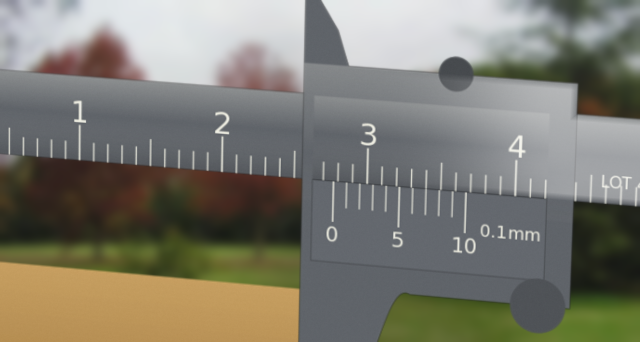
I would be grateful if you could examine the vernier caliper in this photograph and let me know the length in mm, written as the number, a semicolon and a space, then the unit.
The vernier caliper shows 27.7; mm
